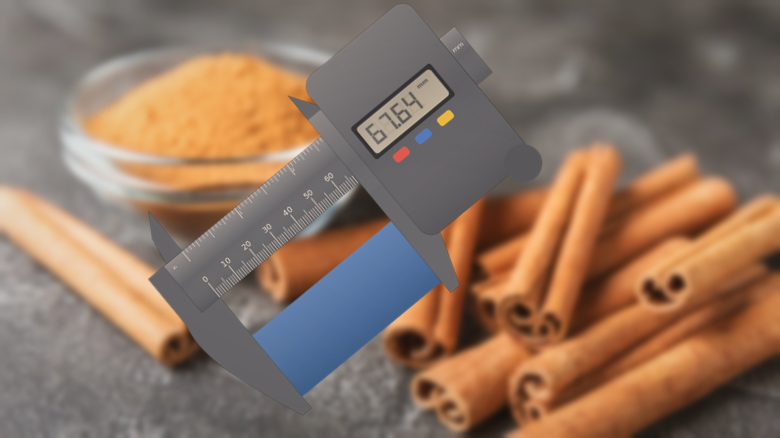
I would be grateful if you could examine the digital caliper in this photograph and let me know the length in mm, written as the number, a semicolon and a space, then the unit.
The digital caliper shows 67.64; mm
